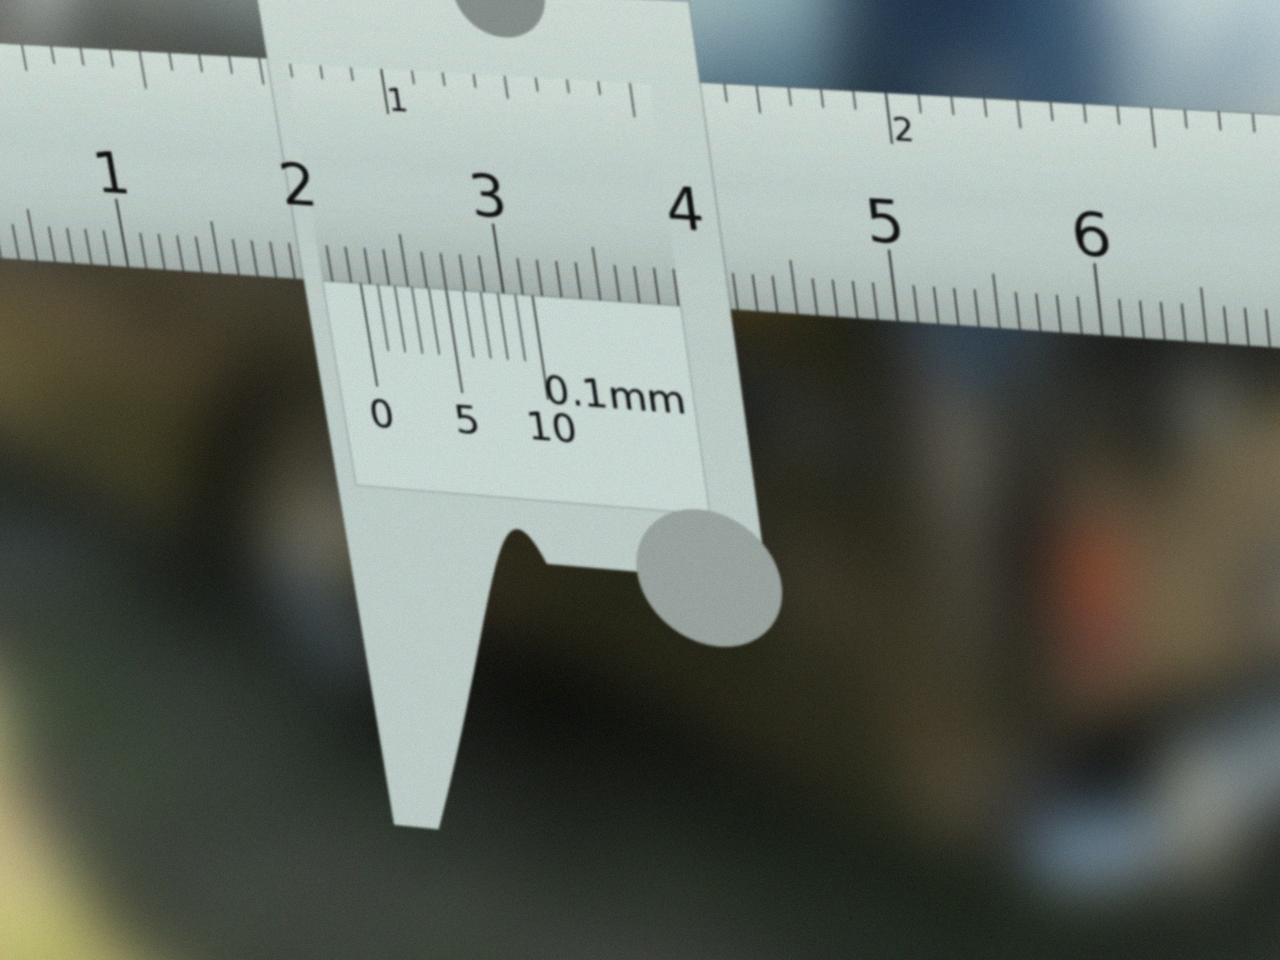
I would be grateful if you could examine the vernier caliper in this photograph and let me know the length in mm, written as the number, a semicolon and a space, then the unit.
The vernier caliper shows 22.5; mm
